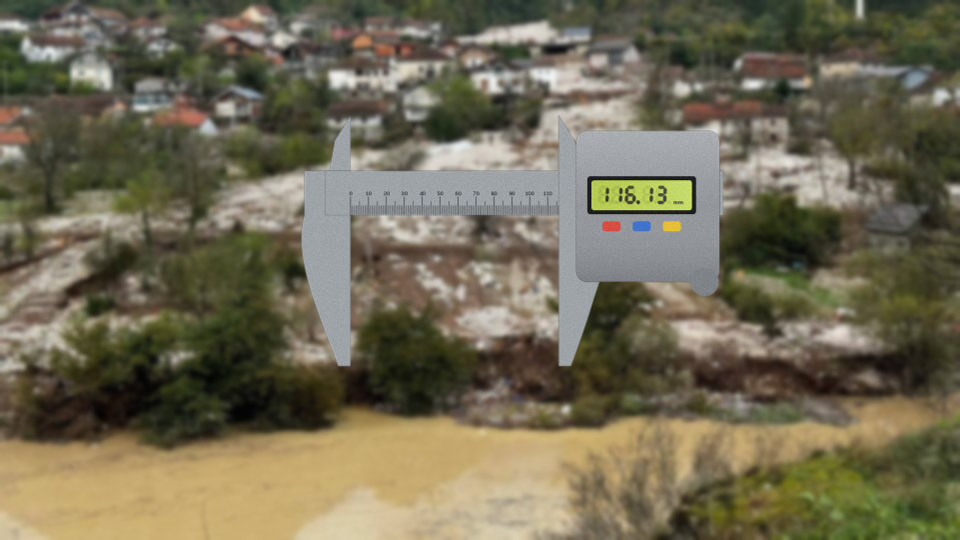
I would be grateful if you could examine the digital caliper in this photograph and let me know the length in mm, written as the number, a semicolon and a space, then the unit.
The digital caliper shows 116.13; mm
